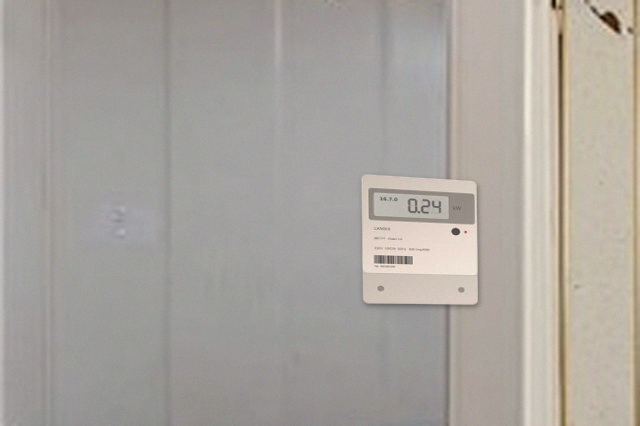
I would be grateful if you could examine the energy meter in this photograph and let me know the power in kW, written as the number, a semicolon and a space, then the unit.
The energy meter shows 0.24; kW
